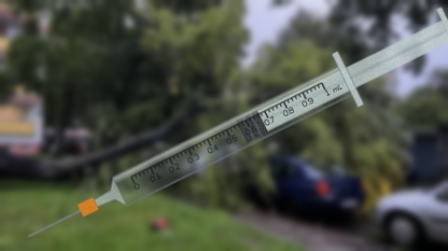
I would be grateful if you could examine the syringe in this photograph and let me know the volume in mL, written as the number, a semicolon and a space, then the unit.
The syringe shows 0.56; mL
